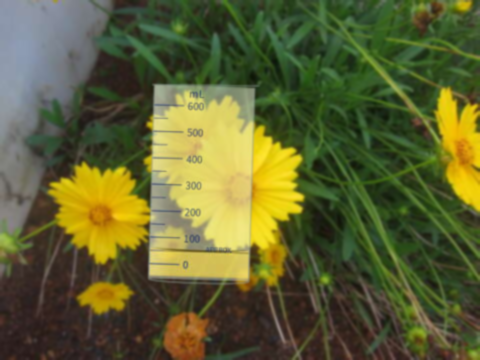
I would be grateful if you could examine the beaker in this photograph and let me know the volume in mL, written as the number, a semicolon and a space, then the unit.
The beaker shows 50; mL
